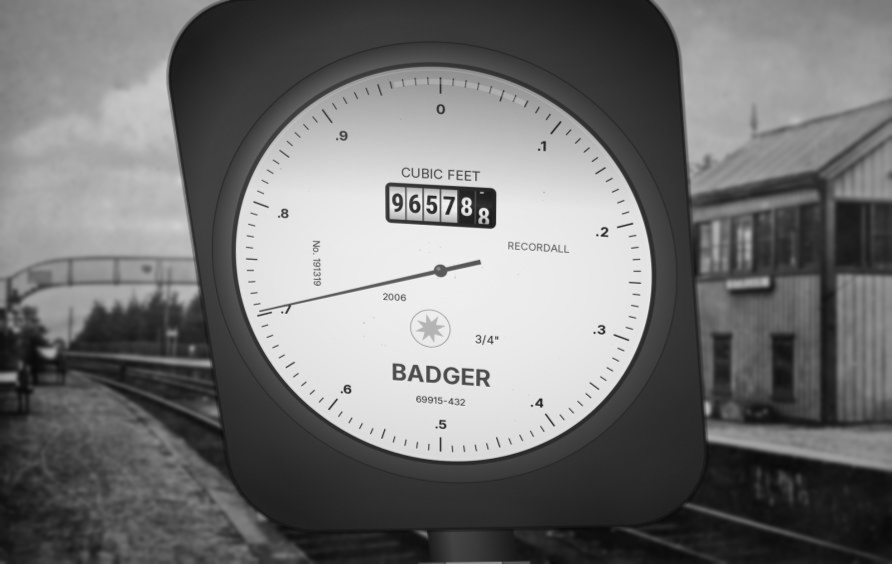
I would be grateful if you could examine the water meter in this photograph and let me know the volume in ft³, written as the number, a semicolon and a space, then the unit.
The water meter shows 965787.70; ft³
